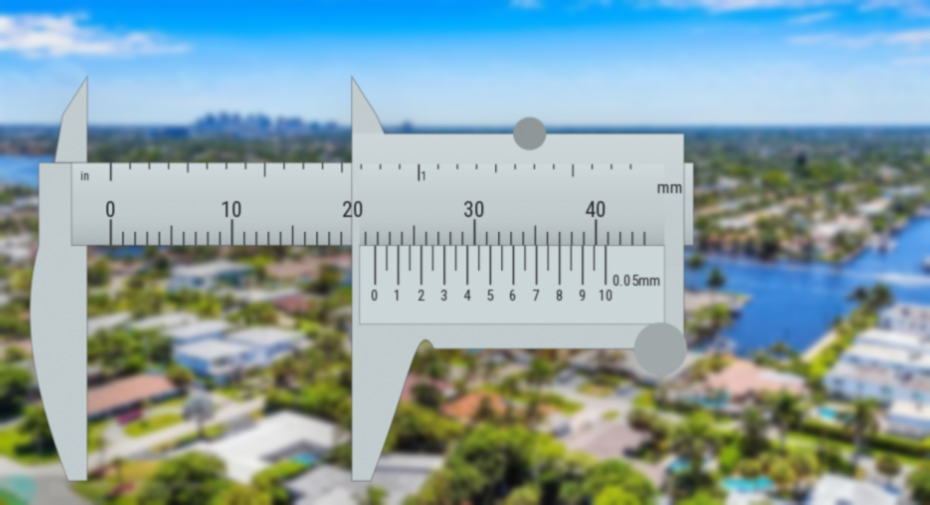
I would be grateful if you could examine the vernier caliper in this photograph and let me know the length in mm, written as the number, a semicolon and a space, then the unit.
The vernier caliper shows 21.8; mm
